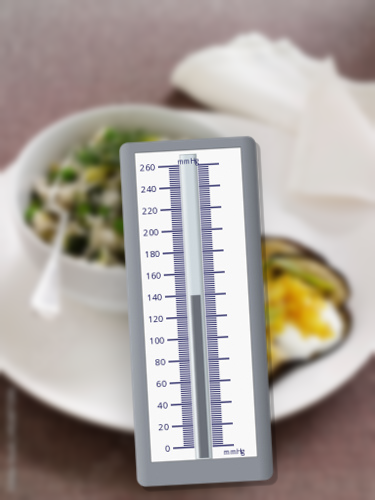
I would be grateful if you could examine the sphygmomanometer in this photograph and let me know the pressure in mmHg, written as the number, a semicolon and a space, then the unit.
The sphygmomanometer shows 140; mmHg
